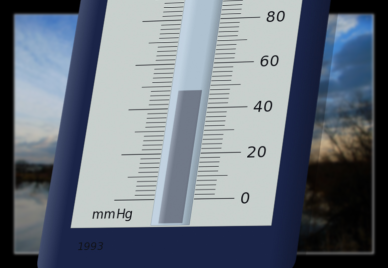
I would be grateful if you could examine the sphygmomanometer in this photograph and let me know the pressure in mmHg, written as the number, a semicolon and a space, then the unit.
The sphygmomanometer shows 48; mmHg
